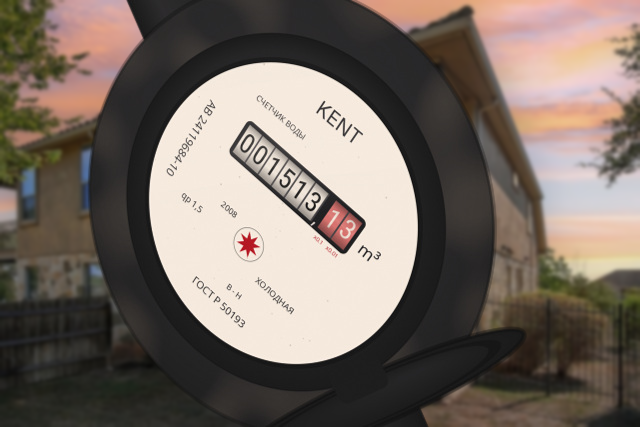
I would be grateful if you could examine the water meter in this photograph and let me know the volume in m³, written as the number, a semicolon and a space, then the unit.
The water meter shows 1513.13; m³
